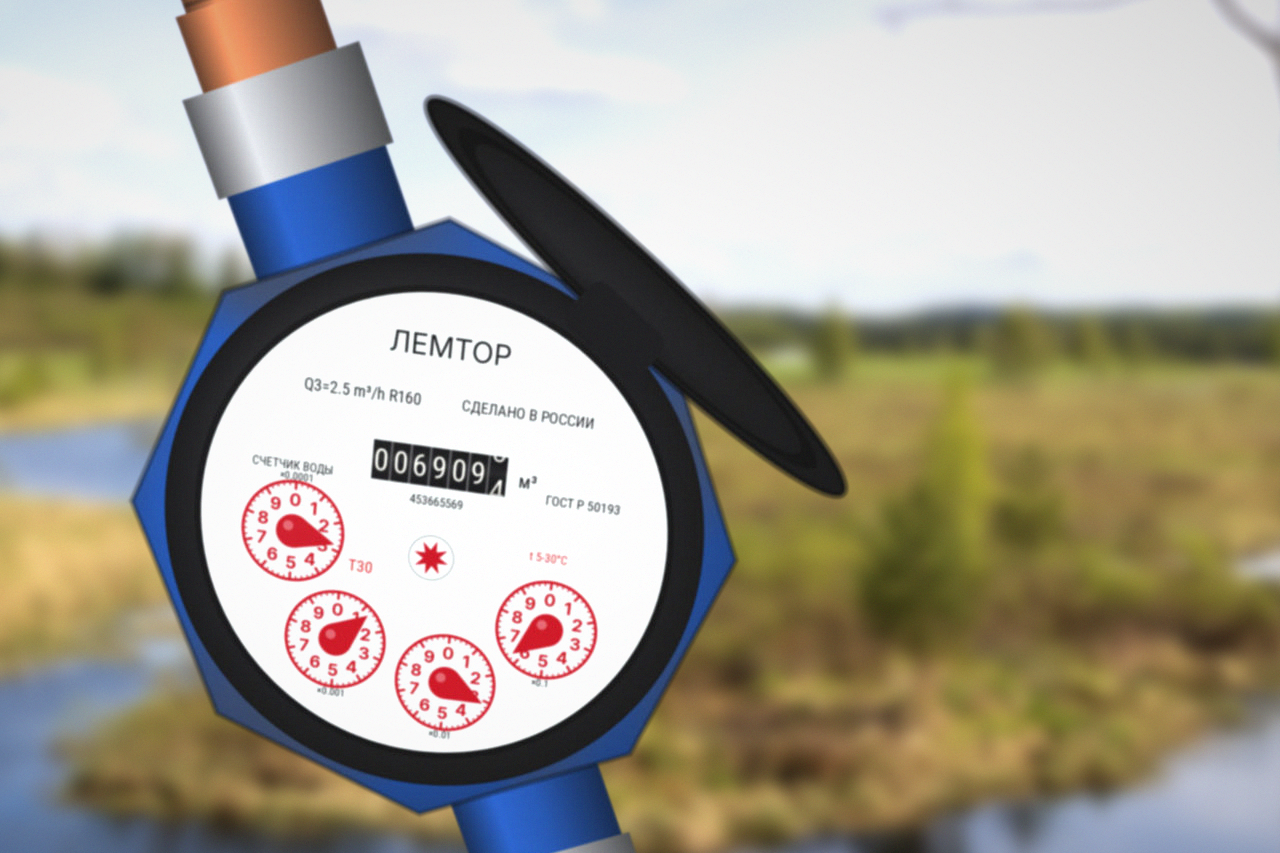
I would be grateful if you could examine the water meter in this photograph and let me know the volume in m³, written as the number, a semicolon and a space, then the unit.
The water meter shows 69093.6312; m³
